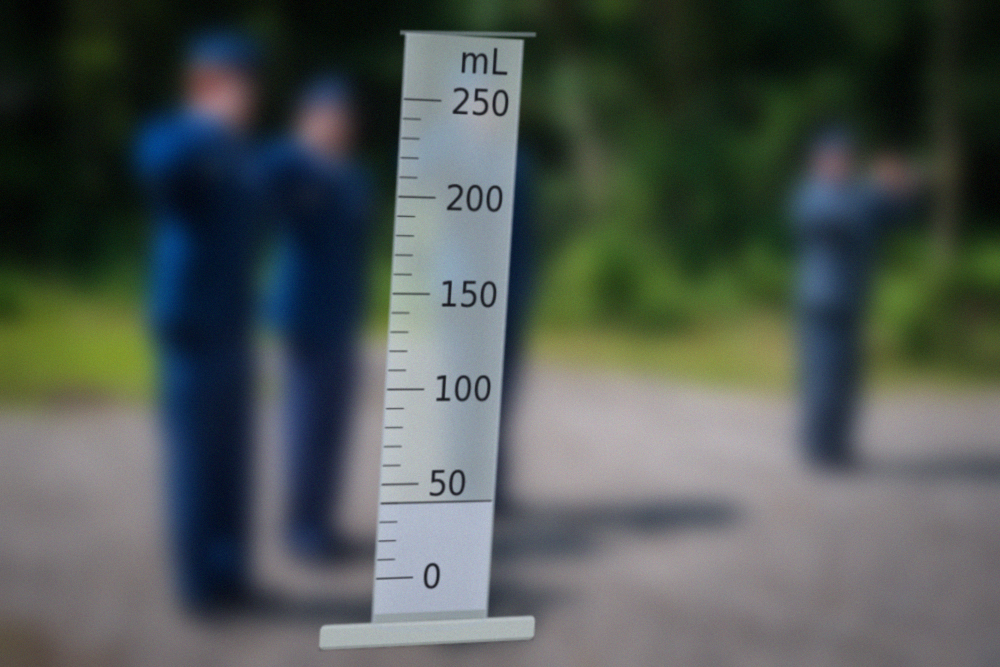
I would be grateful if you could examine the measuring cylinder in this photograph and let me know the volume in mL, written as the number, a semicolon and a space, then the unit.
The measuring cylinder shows 40; mL
